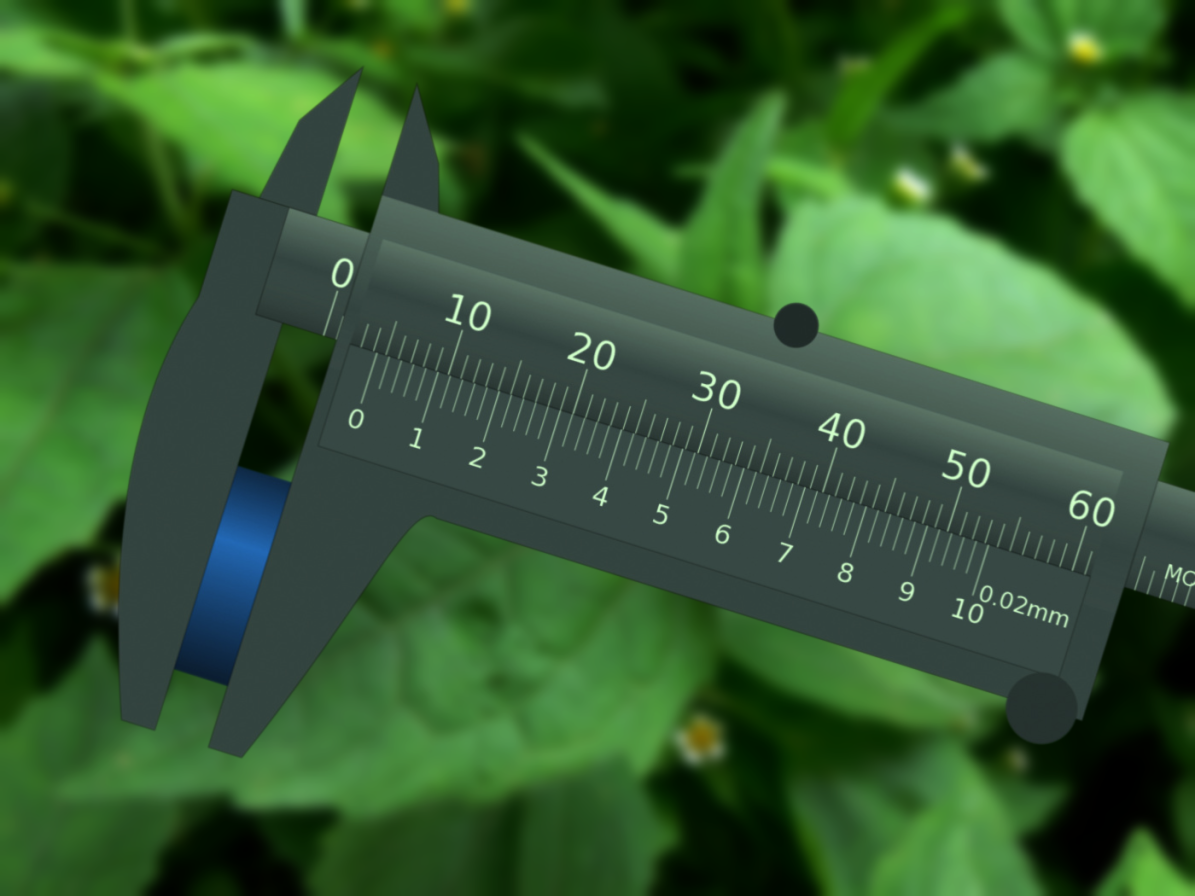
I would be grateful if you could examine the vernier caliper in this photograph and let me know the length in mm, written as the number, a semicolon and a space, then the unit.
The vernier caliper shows 4.3; mm
